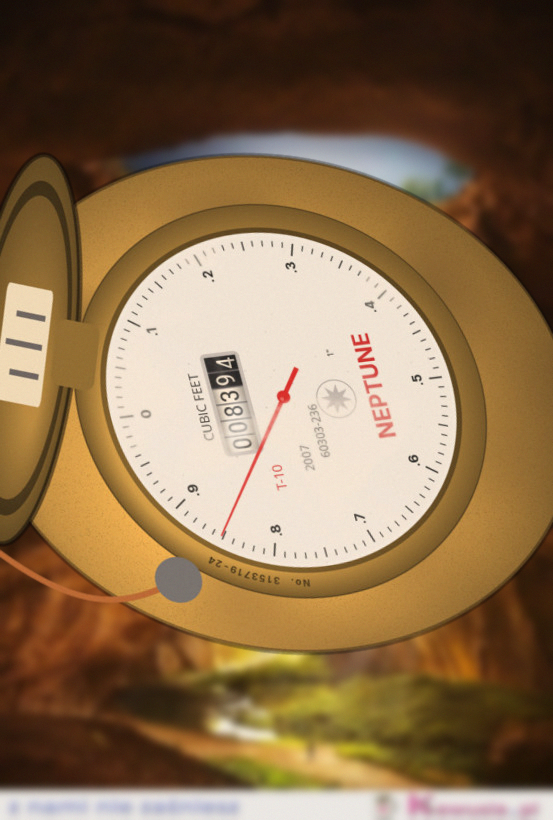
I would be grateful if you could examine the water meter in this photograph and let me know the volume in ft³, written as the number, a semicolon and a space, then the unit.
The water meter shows 8393.85; ft³
